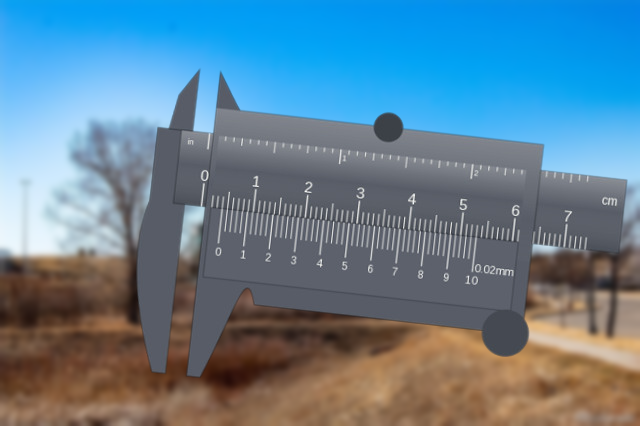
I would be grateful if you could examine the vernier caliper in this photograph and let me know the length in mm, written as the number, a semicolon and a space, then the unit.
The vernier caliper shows 4.0; mm
